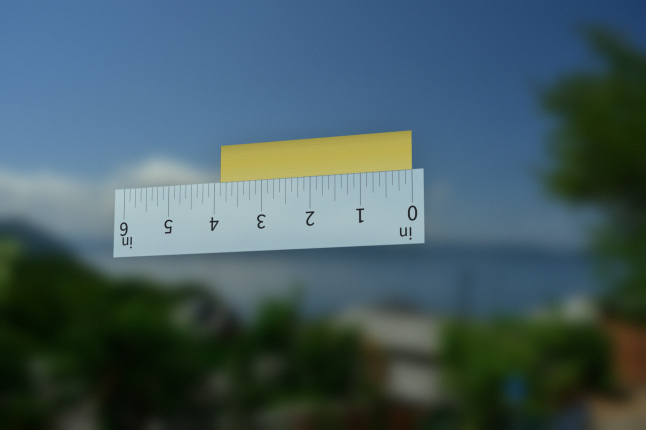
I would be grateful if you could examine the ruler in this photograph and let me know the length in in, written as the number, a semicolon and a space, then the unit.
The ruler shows 3.875; in
